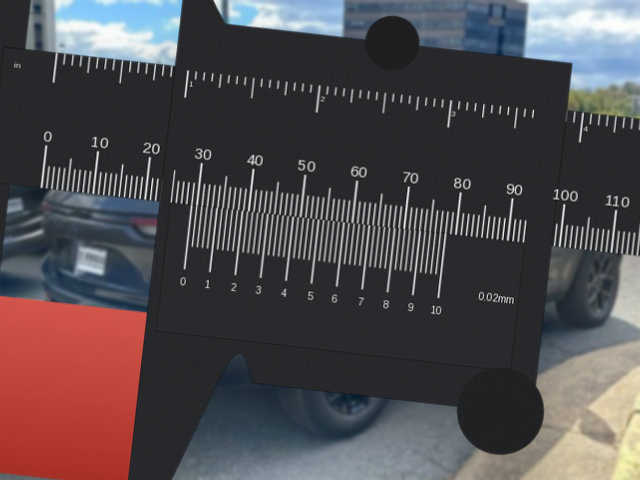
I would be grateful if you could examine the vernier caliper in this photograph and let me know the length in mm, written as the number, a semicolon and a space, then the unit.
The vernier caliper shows 29.0; mm
